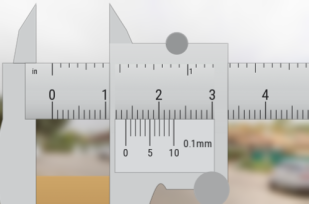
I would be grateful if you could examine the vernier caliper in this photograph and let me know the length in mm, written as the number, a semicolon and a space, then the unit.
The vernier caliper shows 13.8; mm
